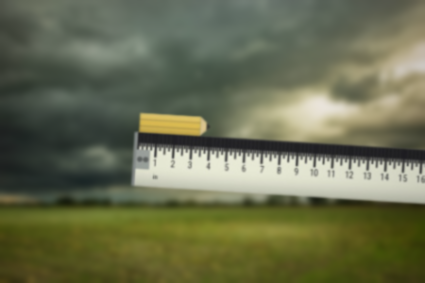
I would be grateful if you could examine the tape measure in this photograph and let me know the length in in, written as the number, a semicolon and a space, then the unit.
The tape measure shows 4; in
